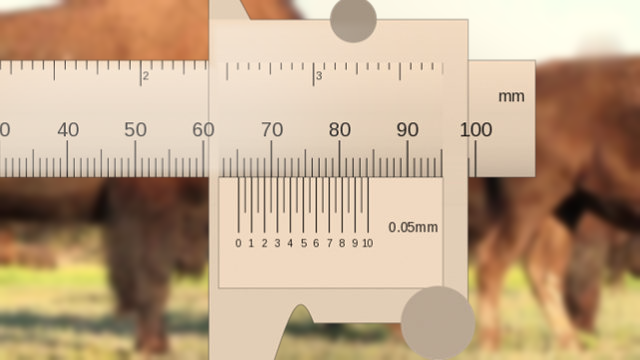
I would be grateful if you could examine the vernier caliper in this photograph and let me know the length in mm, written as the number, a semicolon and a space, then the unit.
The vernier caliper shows 65.2; mm
